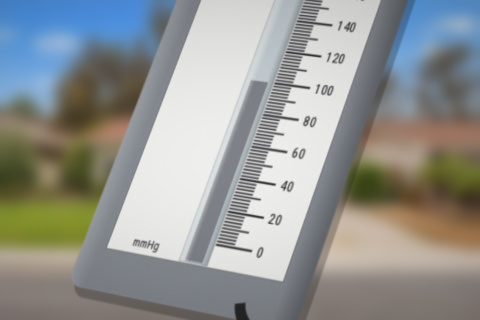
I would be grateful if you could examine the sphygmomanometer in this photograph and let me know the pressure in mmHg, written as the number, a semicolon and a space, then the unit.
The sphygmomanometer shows 100; mmHg
